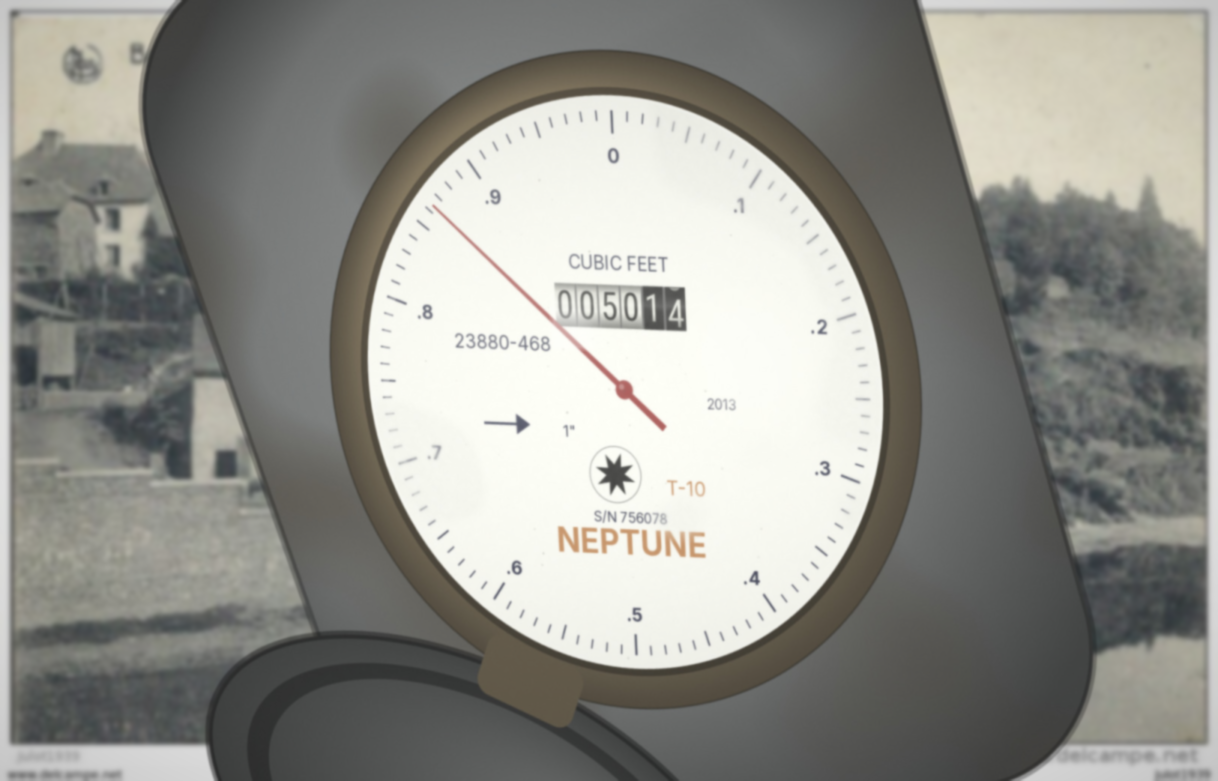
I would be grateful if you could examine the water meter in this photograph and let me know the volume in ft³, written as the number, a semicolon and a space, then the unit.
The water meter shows 5013.86; ft³
